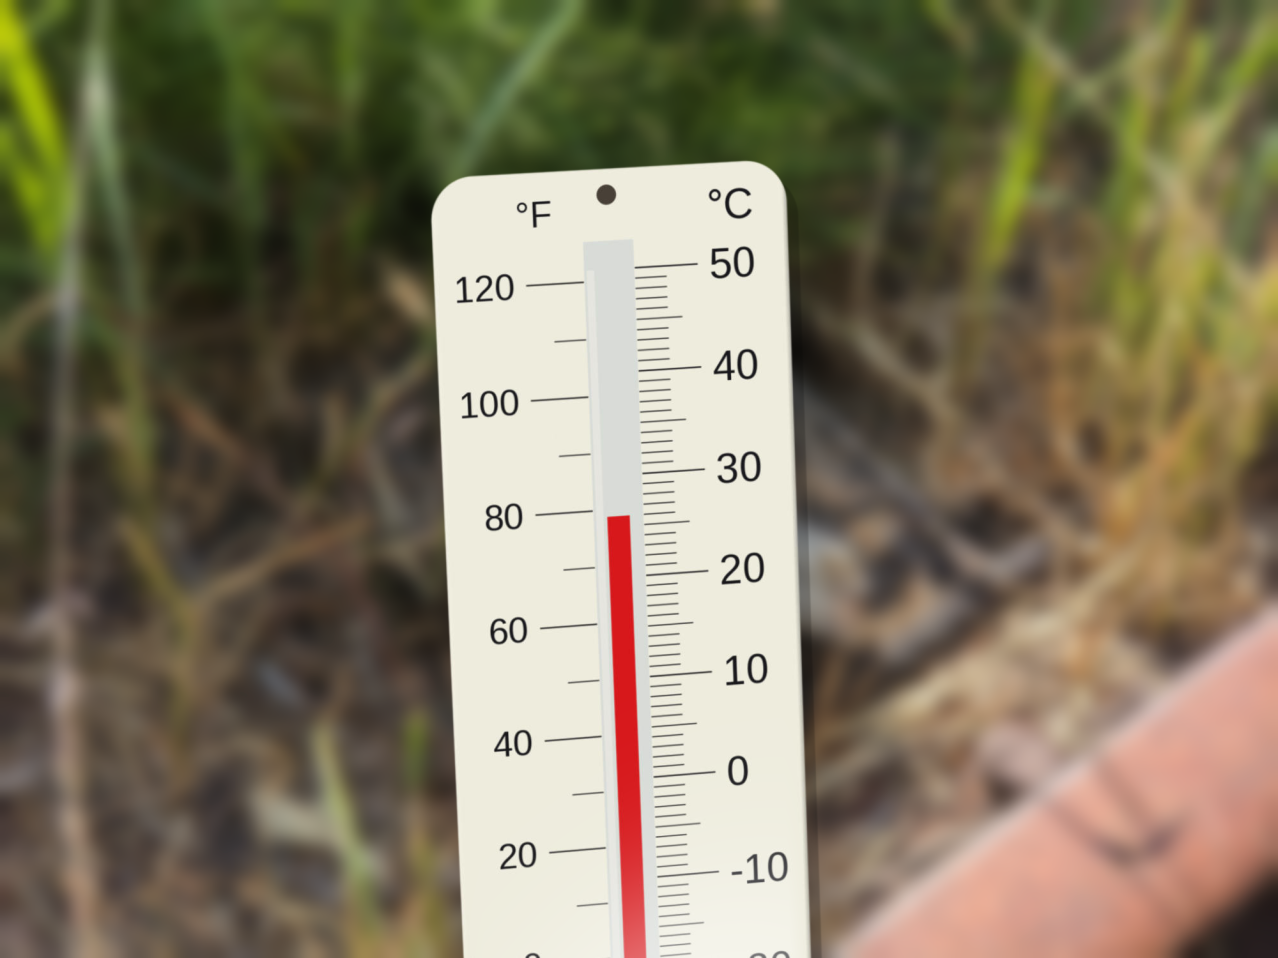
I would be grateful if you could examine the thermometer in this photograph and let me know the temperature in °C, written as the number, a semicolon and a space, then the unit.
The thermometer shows 26; °C
